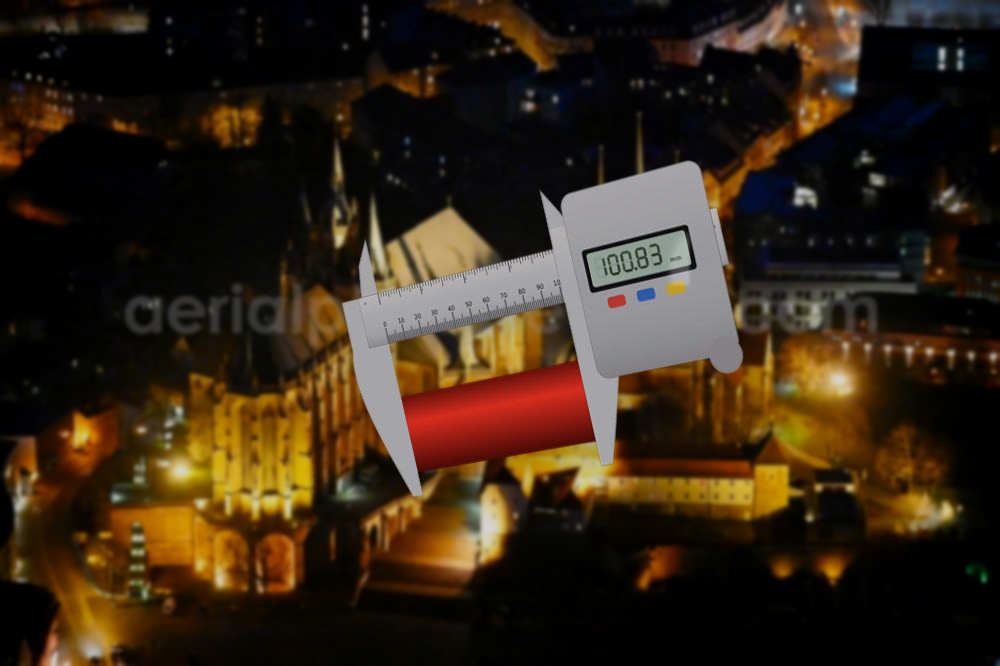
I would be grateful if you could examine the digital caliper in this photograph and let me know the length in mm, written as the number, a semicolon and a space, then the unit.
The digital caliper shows 100.83; mm
